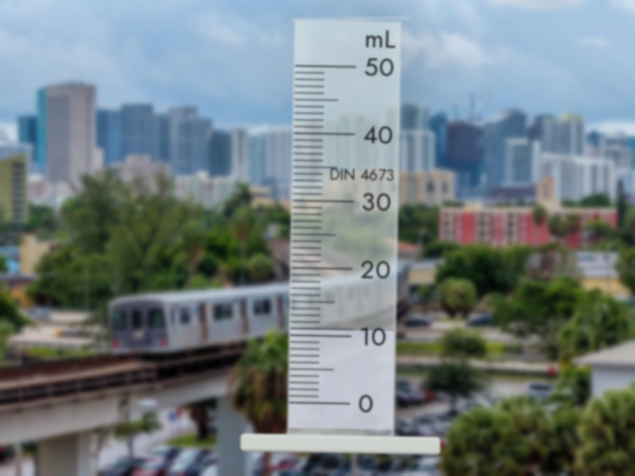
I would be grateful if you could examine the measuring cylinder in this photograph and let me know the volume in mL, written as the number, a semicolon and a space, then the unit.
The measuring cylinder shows 11; mL
